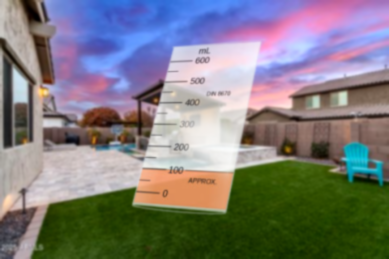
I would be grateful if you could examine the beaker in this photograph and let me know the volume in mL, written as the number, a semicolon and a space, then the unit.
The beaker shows 100; mL
